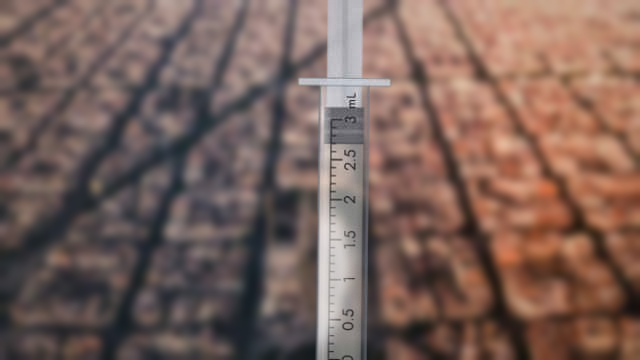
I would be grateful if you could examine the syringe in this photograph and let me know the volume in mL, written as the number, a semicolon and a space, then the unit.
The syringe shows 2.7; mL
